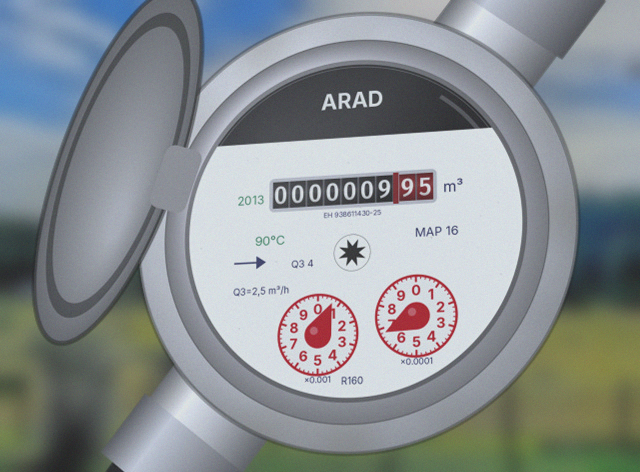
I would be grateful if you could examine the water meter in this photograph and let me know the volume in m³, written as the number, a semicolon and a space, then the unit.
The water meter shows 9.9506; m³
